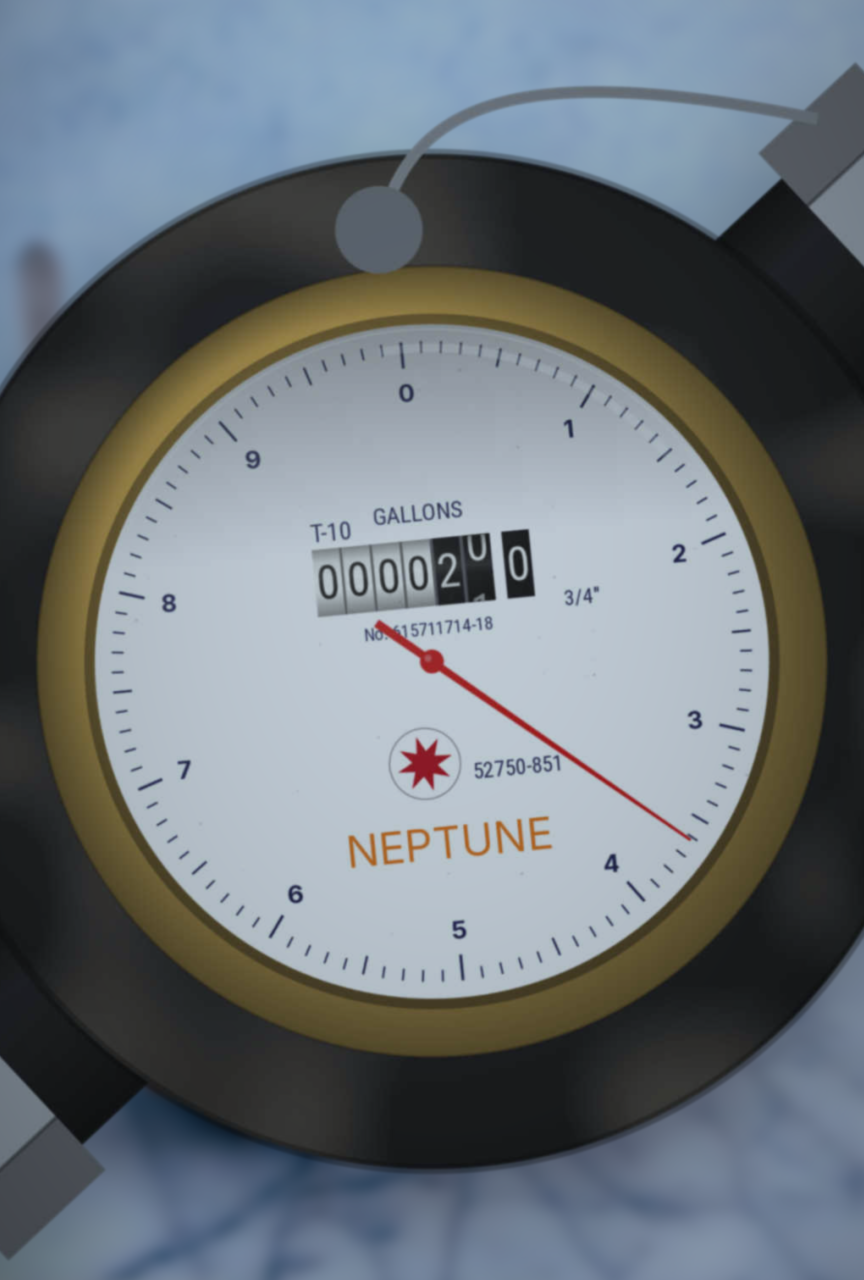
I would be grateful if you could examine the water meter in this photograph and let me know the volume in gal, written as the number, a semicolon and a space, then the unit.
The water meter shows 203.6; gal
